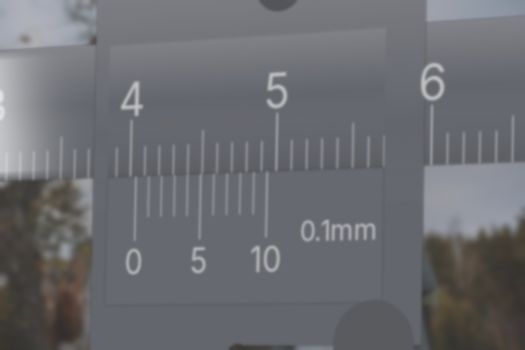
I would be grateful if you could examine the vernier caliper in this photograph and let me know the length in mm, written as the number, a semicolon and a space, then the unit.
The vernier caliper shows 40.4; mm
